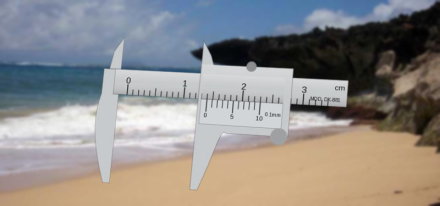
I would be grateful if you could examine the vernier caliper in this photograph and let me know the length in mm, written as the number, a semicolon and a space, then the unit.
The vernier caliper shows 14.0; mm
